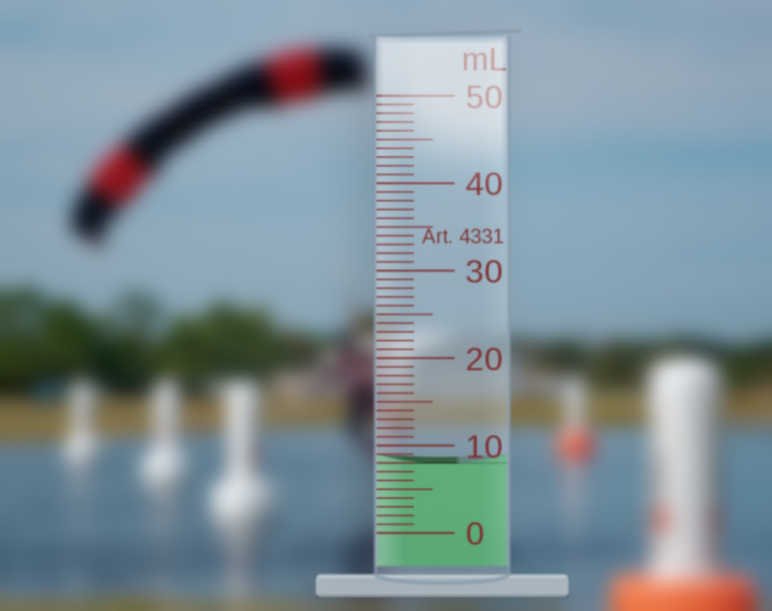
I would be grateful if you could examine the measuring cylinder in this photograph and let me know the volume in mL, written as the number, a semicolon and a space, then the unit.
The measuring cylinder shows 8; mL
